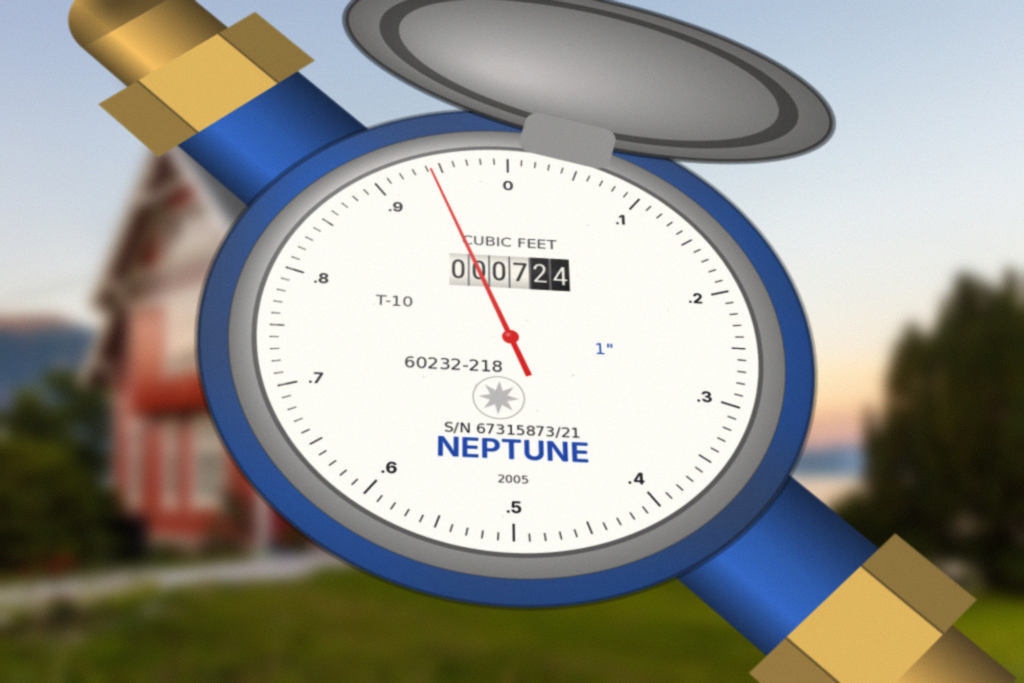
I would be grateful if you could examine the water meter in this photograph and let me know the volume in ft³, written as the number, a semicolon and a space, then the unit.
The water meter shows 723.94; ft³
